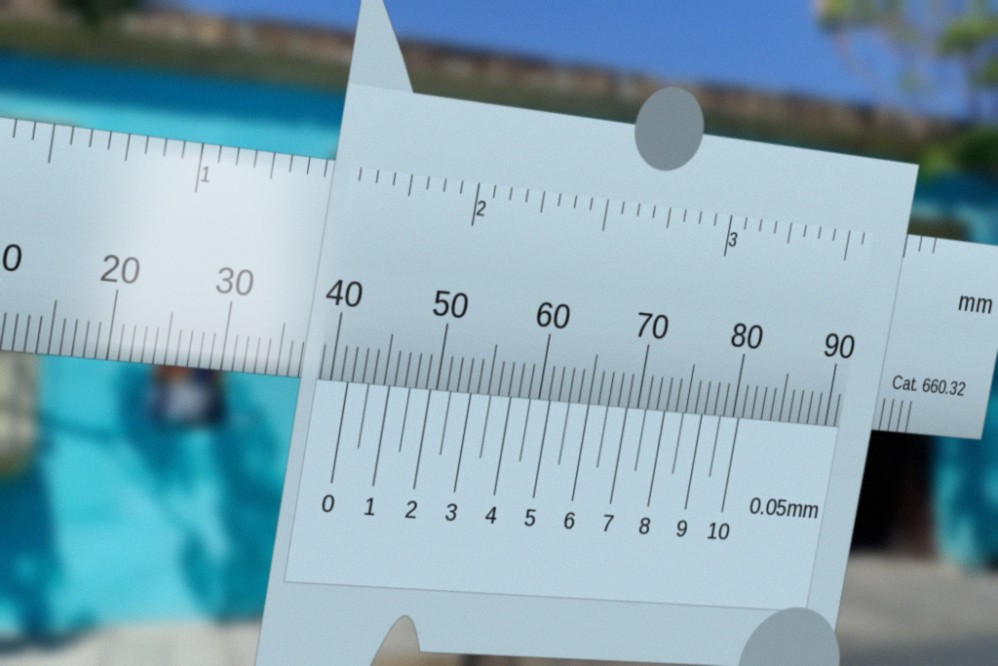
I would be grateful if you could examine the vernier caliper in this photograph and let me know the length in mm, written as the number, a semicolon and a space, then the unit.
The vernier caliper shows 41.6; mm
